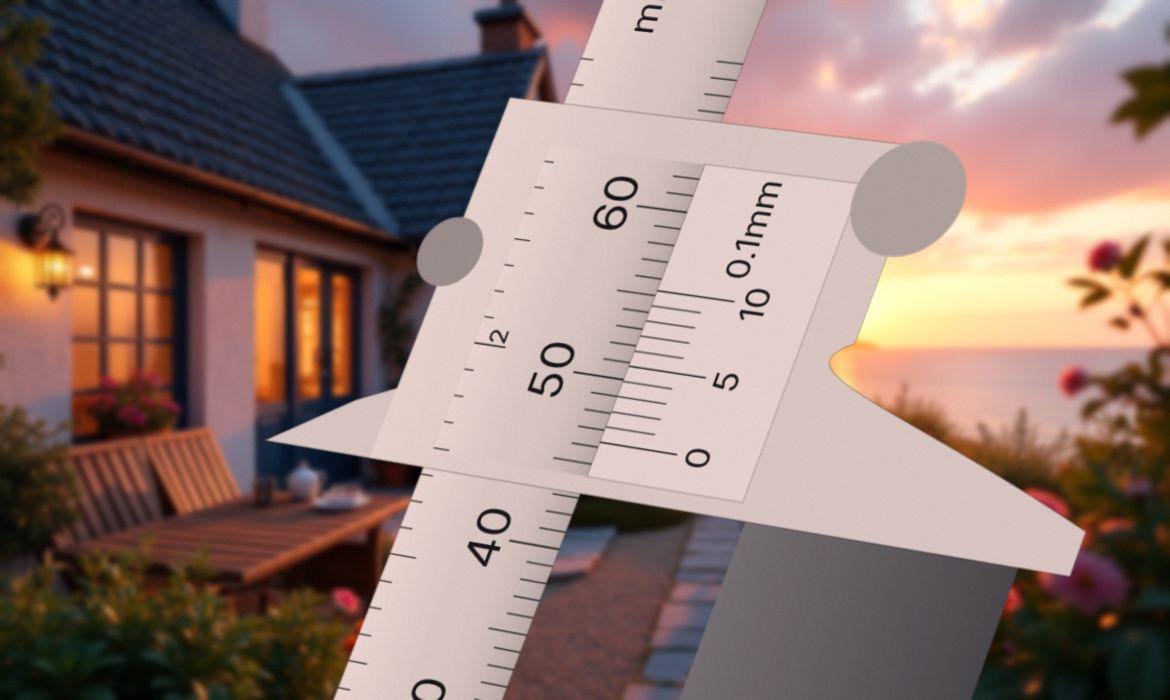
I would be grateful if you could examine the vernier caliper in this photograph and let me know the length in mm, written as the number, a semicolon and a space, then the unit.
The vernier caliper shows 46.3; mm
